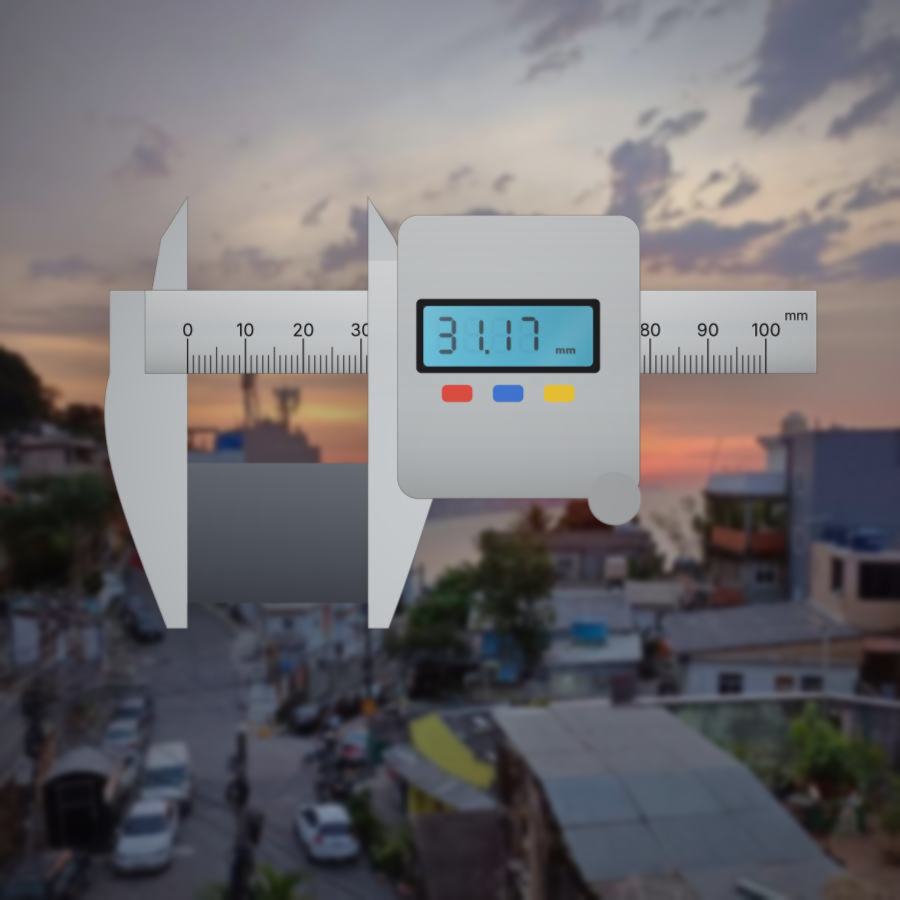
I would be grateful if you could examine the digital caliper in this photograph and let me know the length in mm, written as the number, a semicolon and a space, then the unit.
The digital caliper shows 31.17; mm
